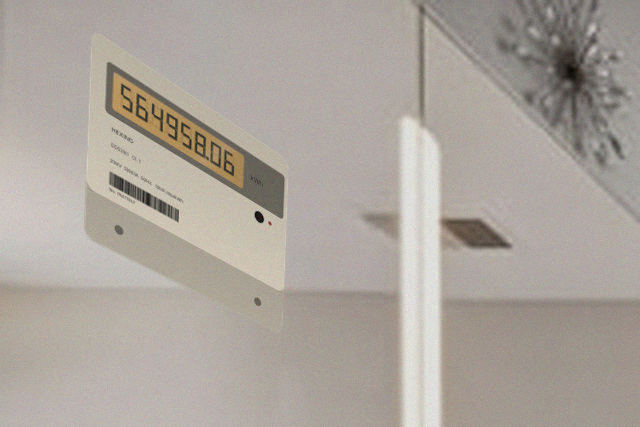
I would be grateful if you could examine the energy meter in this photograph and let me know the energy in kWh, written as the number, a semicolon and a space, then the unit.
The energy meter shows 564958.06; kWh
